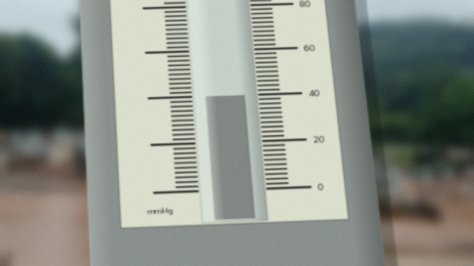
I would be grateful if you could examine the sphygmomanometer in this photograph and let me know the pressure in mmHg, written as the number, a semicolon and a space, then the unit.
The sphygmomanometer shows 40; mmHg
